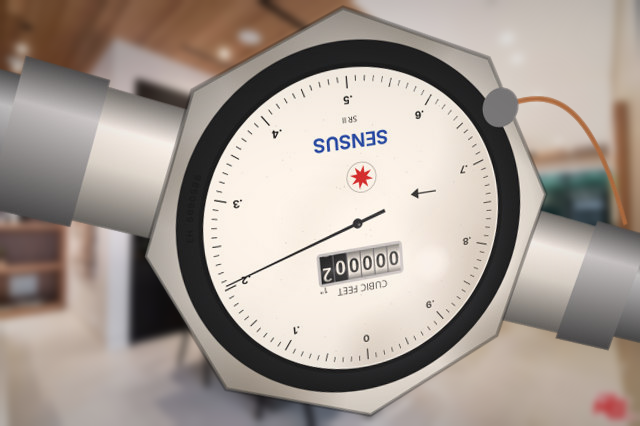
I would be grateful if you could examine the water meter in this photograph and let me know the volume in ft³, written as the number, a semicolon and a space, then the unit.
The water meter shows 2.20; ft³
